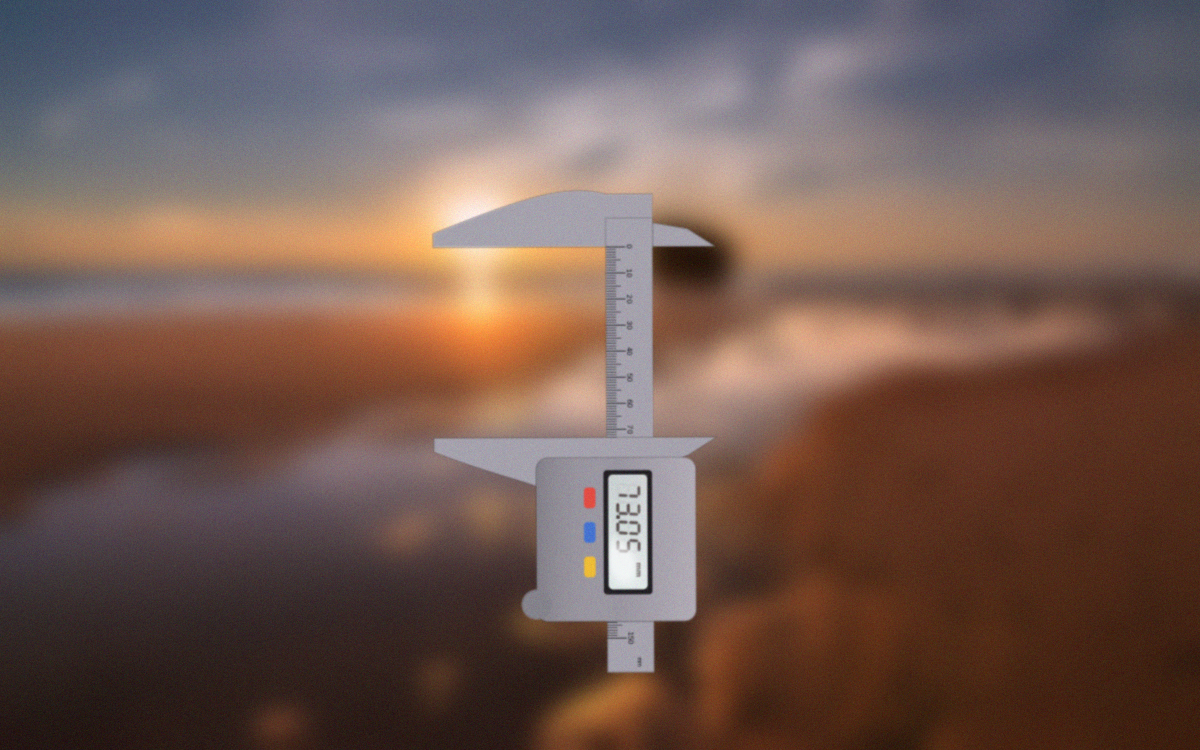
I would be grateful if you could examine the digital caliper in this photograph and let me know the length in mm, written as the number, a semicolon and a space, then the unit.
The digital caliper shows 73.05; mm
